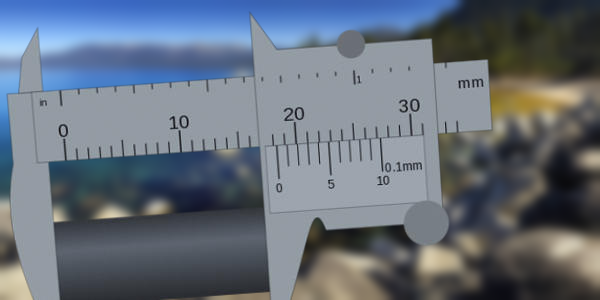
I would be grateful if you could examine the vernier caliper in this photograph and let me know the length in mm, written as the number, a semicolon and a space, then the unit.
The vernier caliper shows 18.3; mm
